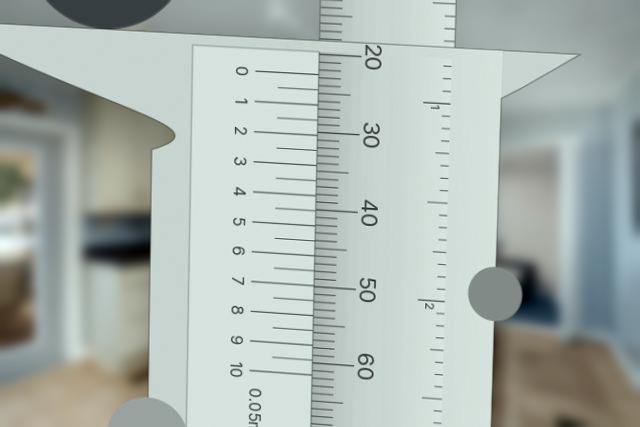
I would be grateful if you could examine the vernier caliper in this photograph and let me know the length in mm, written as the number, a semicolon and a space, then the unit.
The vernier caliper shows 22.6; mm
